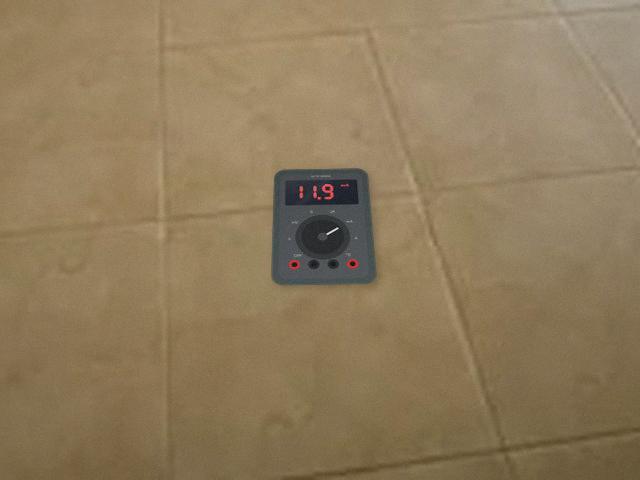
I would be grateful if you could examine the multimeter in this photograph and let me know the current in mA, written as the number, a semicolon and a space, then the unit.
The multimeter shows 11.9; mA
